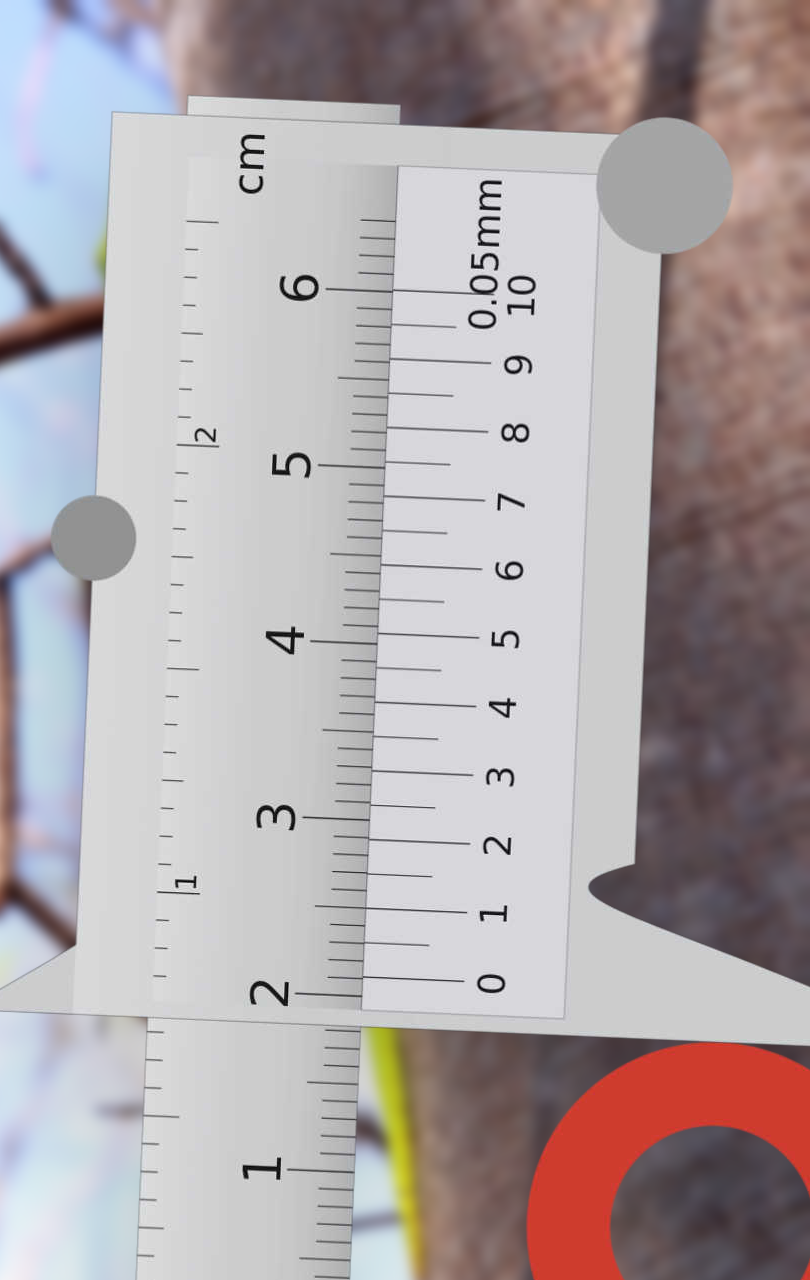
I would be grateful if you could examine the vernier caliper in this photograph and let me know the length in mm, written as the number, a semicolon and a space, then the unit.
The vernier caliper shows 21.1; mm
